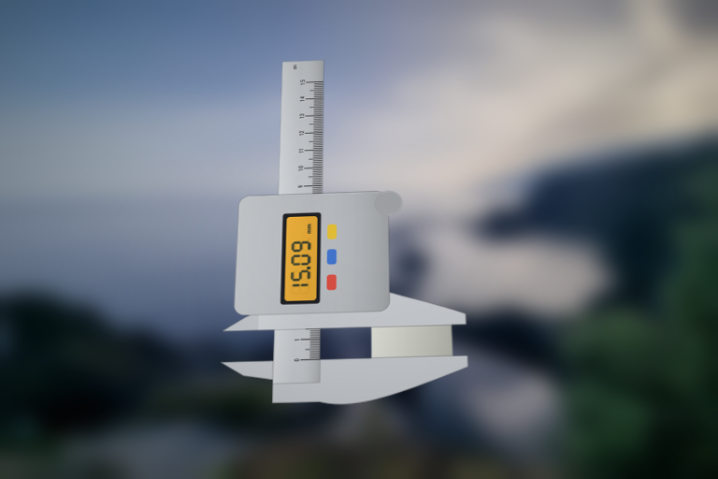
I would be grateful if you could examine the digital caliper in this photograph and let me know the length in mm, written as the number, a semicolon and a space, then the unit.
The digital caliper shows 15.09; mm
